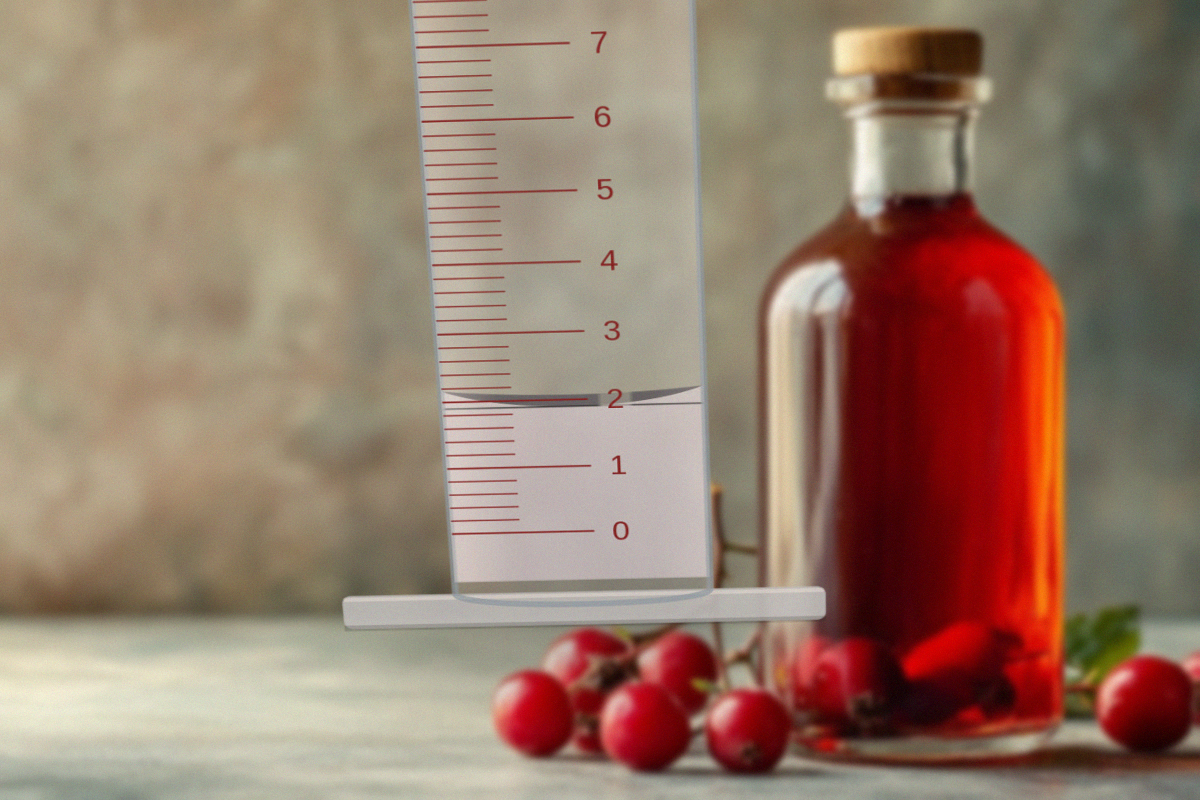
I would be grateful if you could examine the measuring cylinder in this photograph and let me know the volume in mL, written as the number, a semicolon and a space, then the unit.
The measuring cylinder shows 1.9; mL
